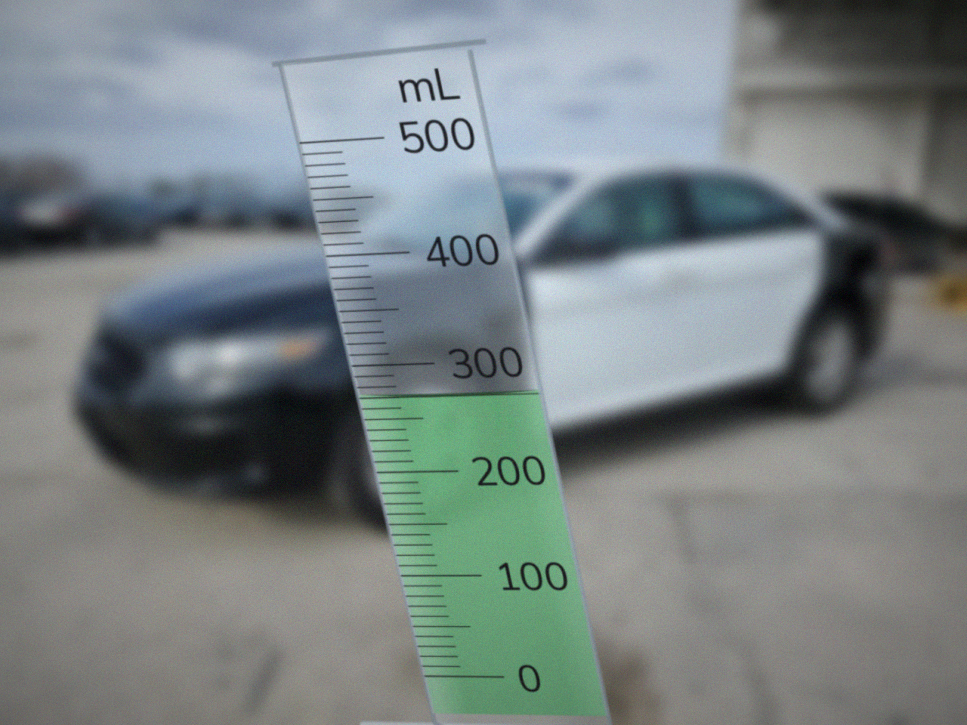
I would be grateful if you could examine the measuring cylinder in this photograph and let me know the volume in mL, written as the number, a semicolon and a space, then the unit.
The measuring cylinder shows 270; mL
